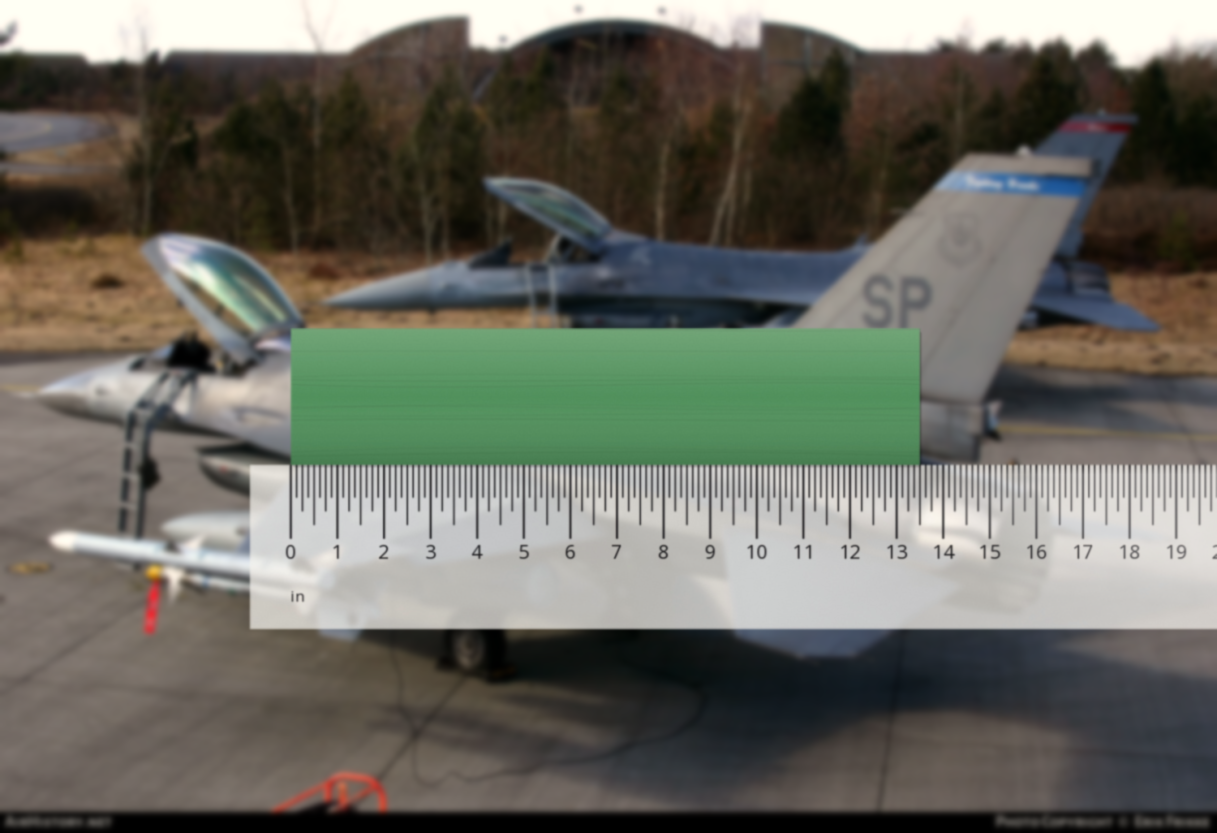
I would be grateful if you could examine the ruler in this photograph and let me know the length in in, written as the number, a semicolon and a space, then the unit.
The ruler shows 13.5; in
